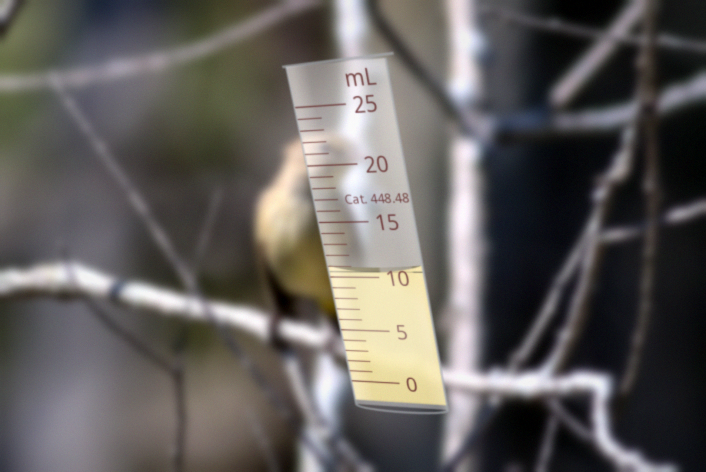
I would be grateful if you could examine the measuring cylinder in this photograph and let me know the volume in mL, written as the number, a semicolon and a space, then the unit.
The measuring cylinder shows 10.5; mL
